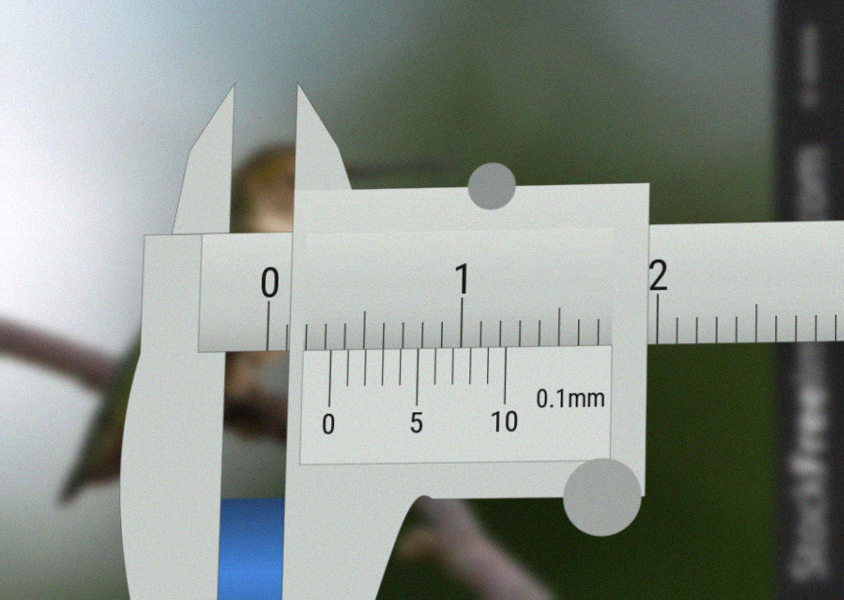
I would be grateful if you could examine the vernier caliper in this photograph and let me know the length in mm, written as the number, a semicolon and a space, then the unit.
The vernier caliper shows 3.3; mm
